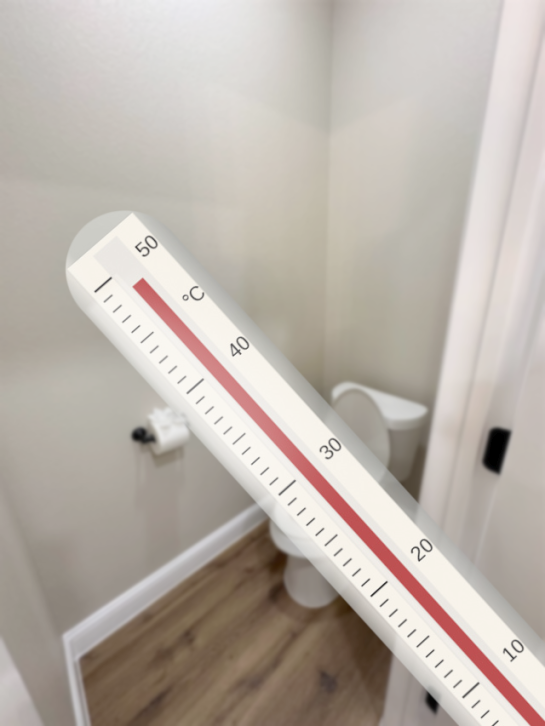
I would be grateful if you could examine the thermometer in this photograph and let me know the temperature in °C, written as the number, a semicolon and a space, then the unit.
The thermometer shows 48.5; °C
